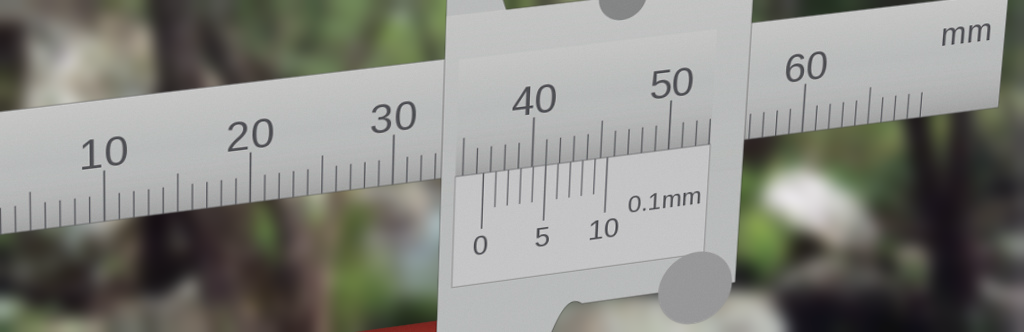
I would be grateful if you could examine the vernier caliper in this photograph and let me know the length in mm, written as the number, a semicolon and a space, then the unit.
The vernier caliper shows 36.5; mm
